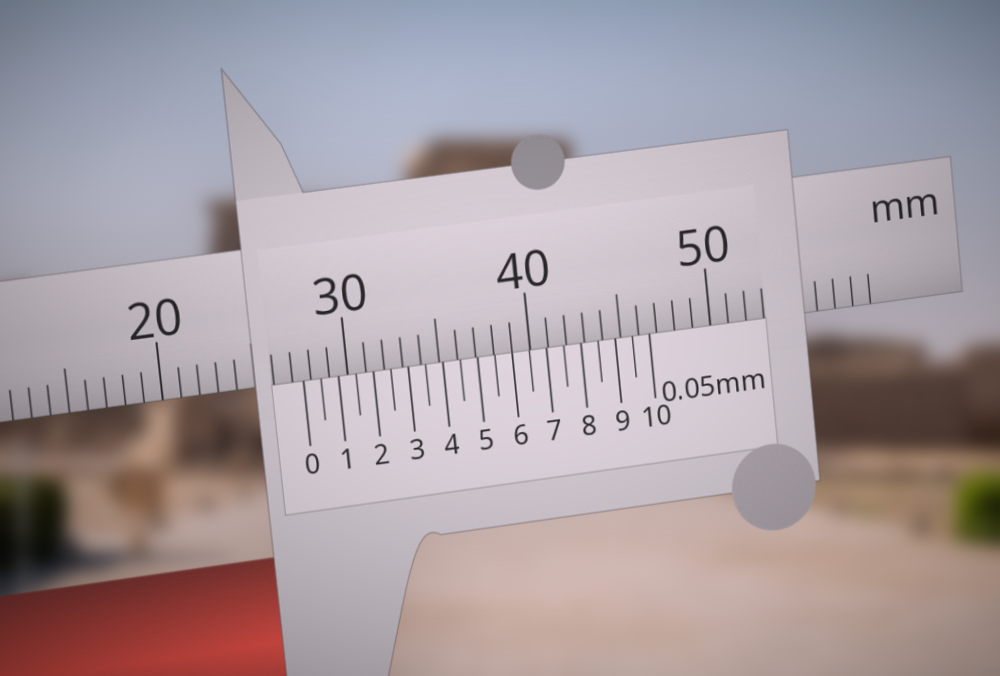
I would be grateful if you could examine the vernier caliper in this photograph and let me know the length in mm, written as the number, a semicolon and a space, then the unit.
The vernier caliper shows 27.6; mm
